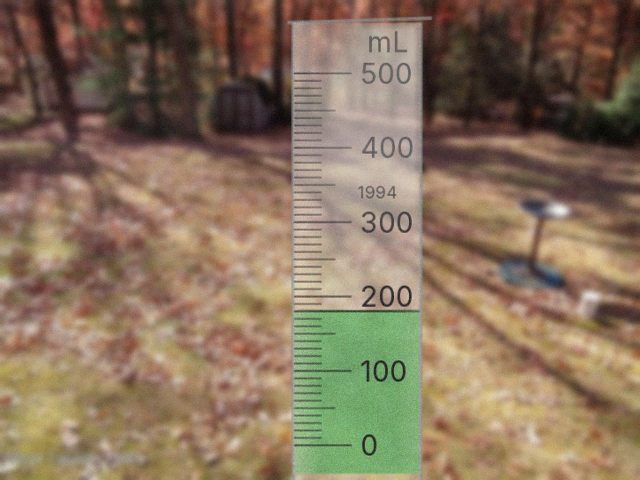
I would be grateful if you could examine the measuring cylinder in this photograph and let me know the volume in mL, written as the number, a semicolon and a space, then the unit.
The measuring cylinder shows 180; mL
